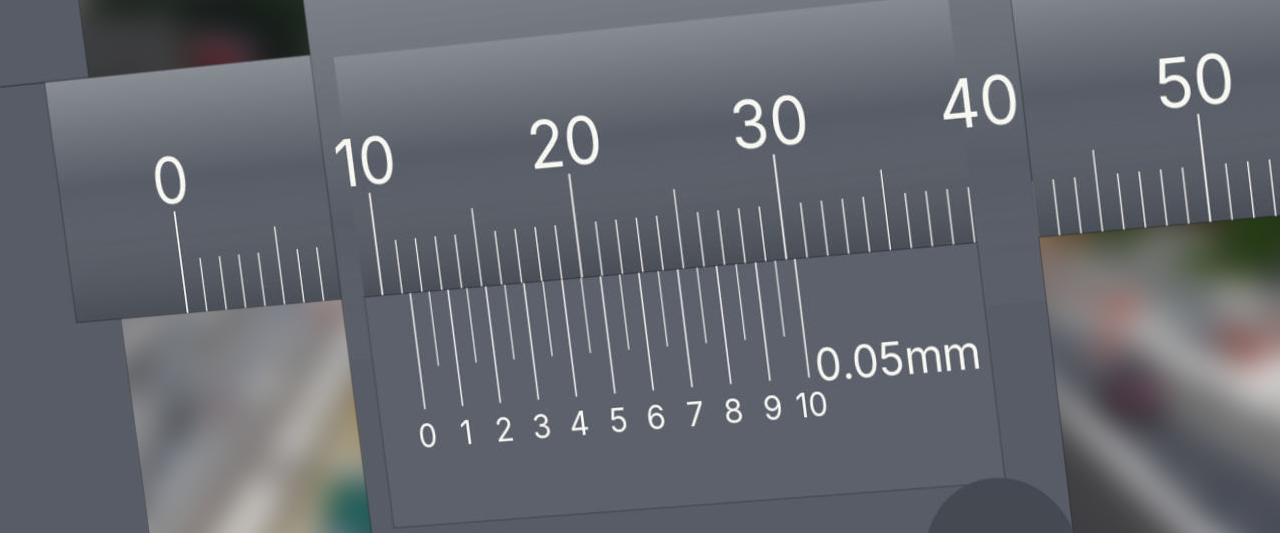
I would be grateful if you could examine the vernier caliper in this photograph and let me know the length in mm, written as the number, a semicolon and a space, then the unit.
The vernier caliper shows 11.4; mm
